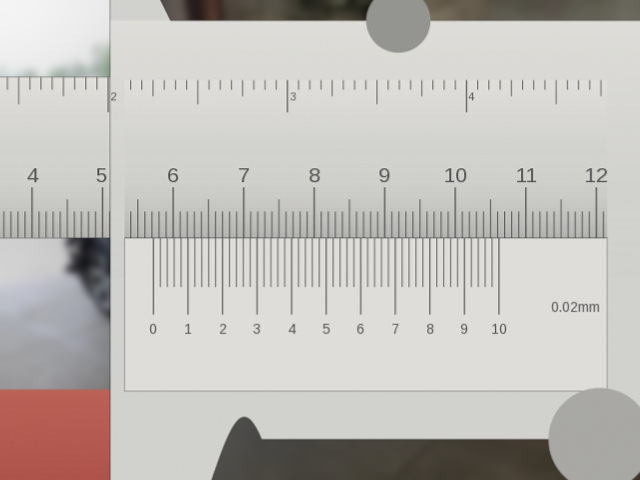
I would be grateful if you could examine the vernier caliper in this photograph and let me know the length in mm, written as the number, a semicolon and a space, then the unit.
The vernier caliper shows 57.2; mm
